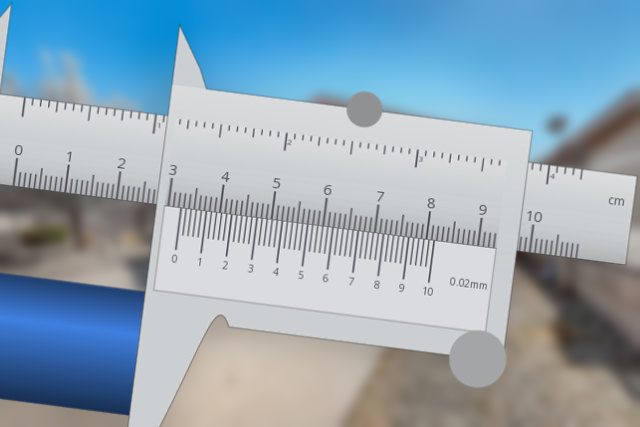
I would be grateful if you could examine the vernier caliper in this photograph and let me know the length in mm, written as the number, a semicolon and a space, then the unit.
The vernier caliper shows 32.5; mm
